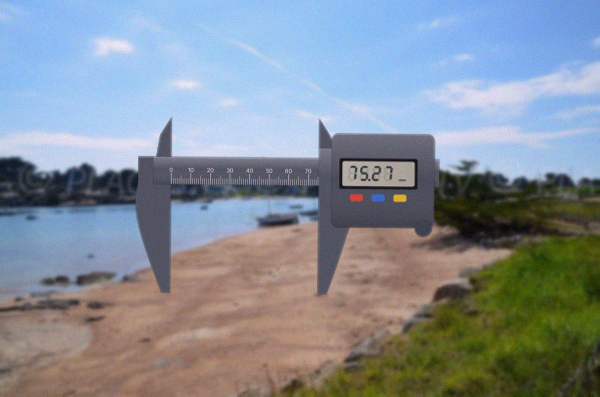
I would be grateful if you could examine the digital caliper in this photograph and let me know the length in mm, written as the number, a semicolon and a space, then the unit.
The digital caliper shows 75.27; mm
